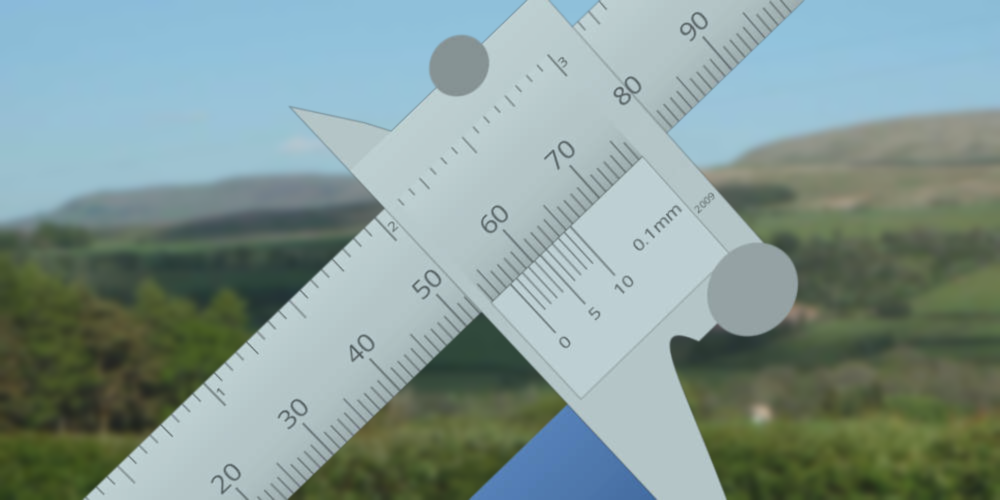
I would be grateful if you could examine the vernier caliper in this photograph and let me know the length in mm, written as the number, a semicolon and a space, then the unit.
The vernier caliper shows 56.6; mm
